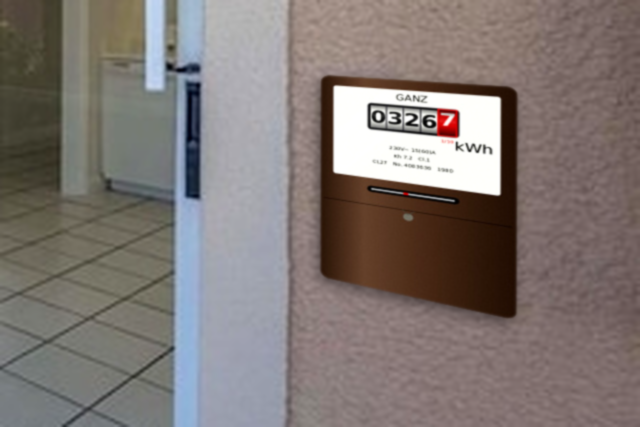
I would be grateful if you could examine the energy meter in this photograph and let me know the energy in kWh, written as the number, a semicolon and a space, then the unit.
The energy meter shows 326.7; kWh
